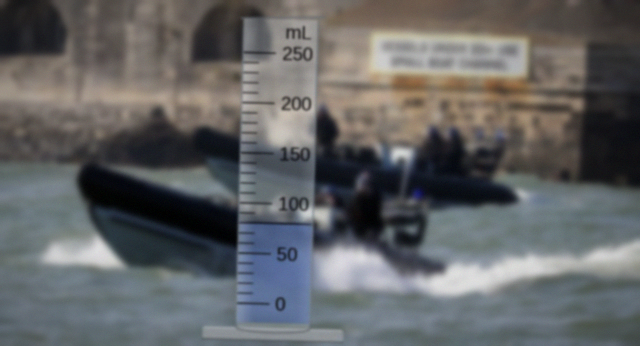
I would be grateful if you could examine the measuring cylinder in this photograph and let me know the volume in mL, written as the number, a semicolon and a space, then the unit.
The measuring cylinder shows 80; mL
